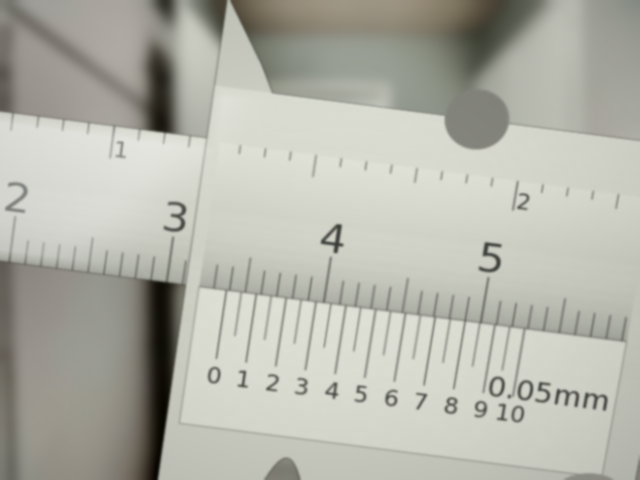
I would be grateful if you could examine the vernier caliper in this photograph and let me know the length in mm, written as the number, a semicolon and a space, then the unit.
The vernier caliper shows 33.8; mm
